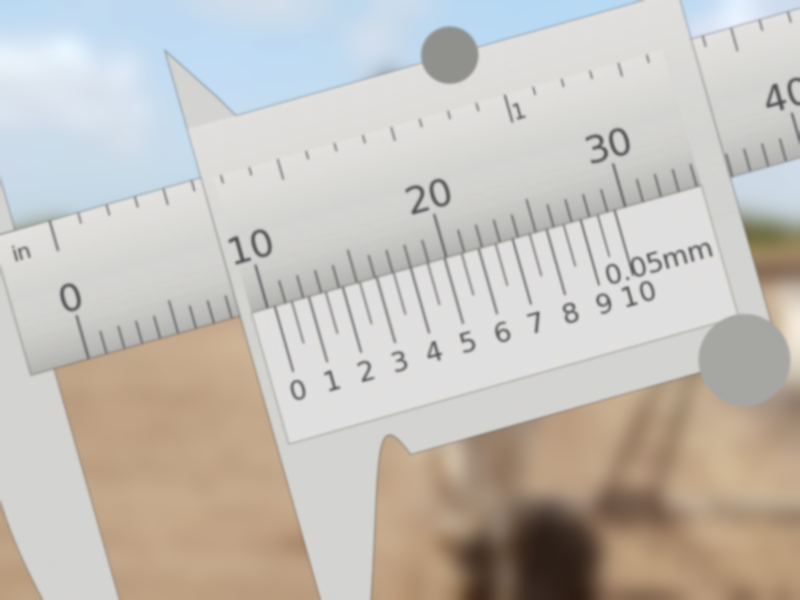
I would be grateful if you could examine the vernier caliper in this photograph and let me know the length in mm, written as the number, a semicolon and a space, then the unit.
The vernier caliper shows 10.4; mm
